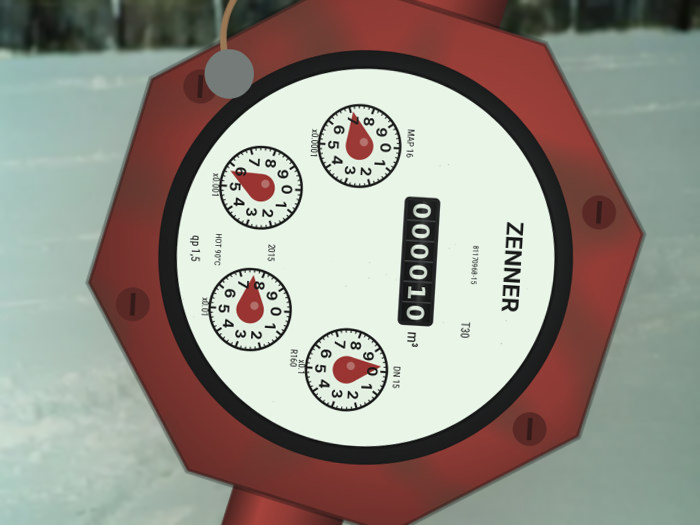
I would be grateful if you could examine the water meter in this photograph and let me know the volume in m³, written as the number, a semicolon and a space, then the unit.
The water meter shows 9.9757; m³
